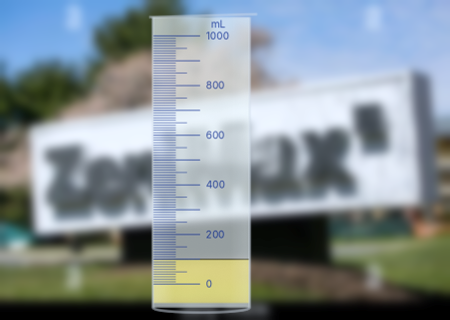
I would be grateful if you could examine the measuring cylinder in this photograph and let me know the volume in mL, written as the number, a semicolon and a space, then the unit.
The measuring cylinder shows 100; mL
